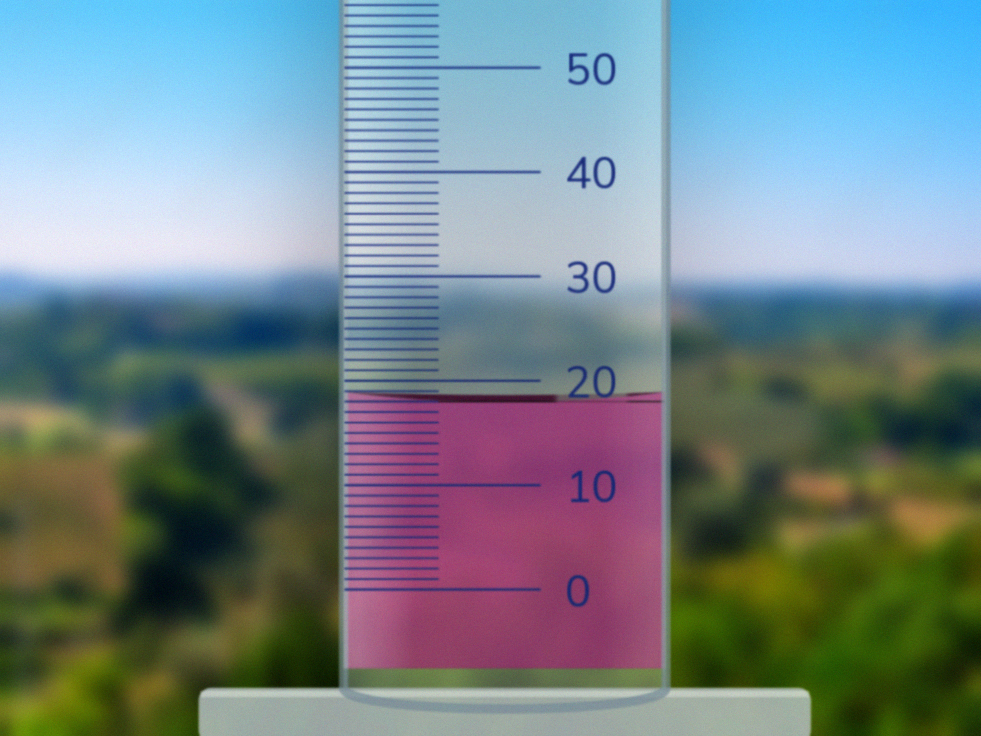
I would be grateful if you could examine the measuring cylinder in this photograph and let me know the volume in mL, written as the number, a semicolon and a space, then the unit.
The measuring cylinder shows 18; mL
